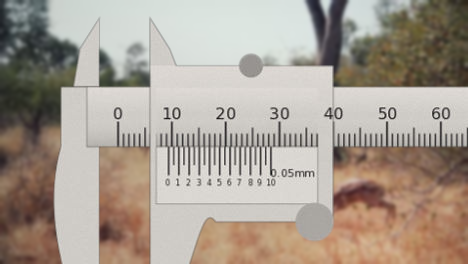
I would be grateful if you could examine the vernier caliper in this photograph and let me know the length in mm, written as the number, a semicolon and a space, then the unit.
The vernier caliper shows 9.4; mm
